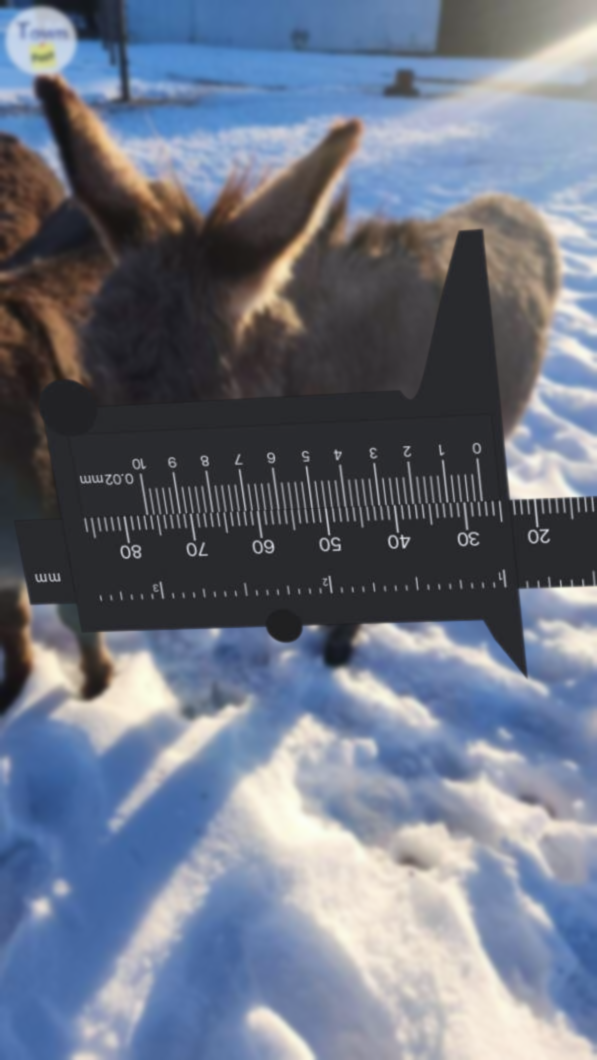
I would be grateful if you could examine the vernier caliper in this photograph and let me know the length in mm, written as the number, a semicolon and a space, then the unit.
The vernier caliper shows 27.5; mm
